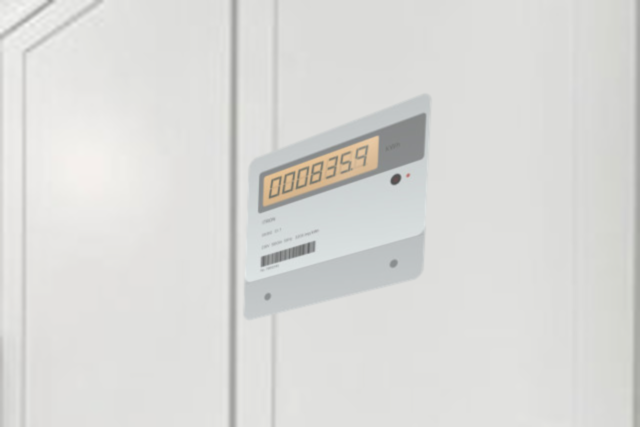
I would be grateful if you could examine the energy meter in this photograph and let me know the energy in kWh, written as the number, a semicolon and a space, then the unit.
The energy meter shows 835.9; kWh
